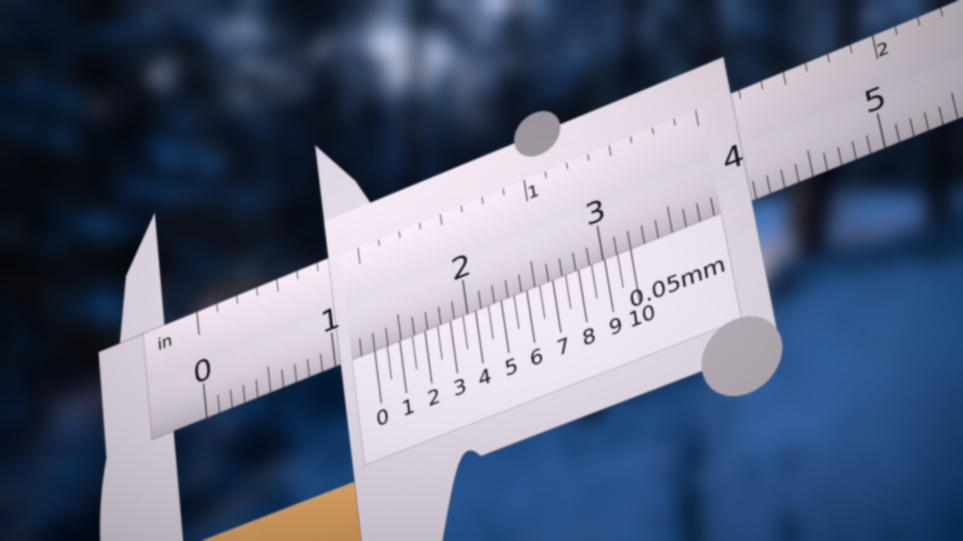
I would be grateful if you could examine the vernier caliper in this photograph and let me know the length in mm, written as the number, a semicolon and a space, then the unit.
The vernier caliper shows 13.0; mm
